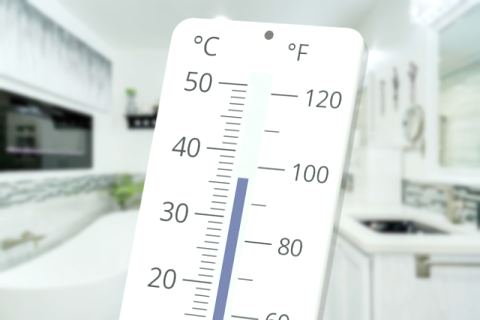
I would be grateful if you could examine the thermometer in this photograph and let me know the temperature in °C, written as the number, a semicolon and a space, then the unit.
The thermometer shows 36; °C
